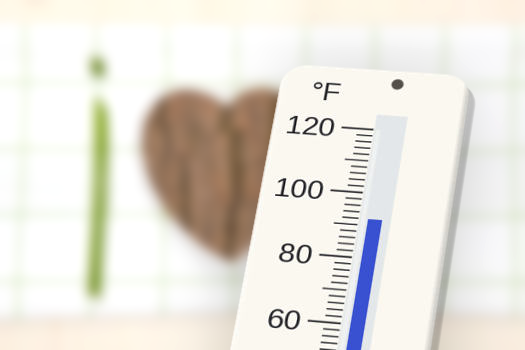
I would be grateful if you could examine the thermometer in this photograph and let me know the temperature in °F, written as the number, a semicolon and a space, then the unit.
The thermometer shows 92; °F
